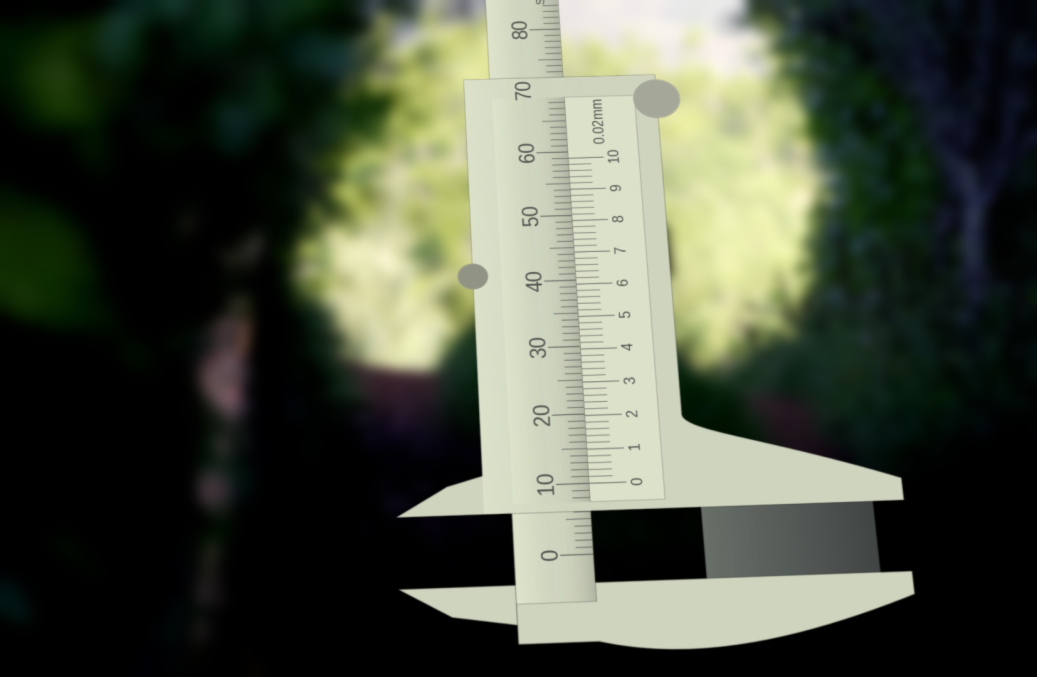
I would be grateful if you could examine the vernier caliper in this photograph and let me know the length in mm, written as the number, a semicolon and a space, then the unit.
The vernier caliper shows 10.0; mm
